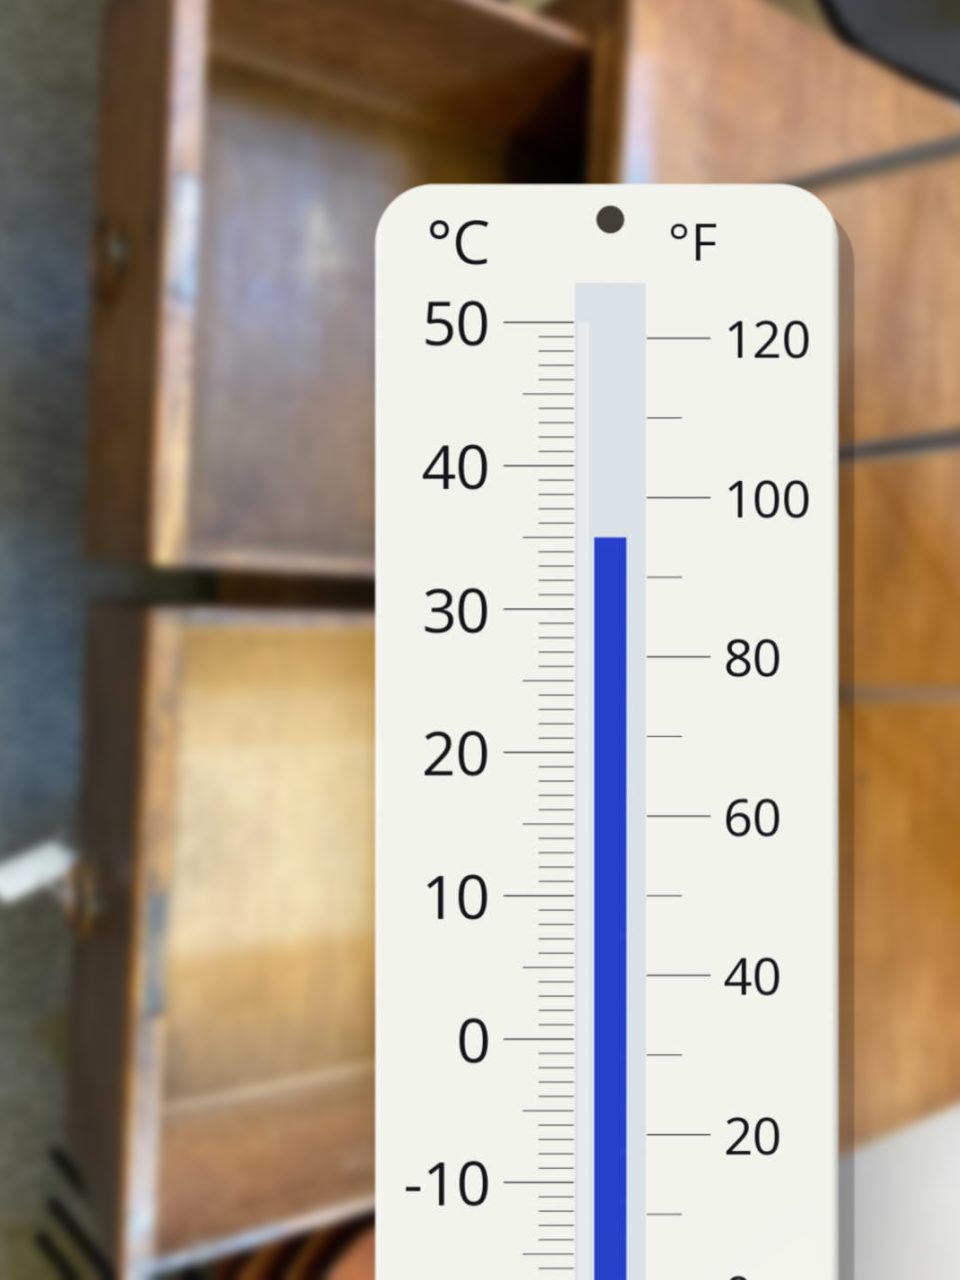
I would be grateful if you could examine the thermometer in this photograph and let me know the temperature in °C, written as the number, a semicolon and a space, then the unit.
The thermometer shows 35; °C
